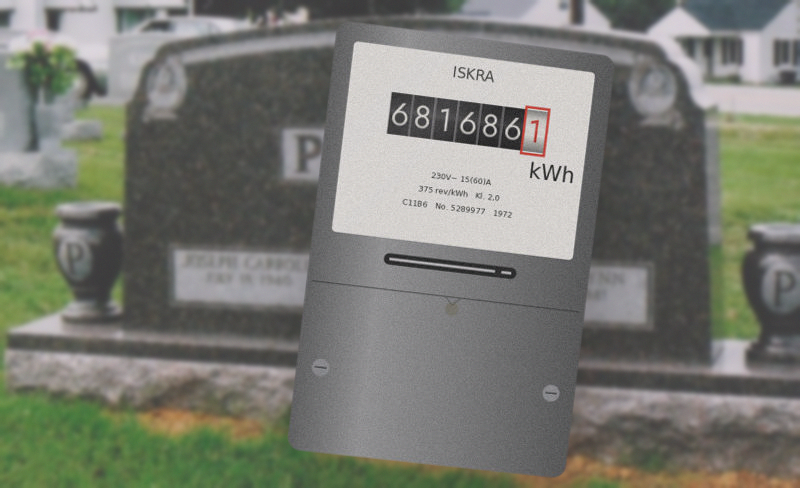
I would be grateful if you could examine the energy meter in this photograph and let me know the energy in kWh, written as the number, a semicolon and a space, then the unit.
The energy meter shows 681686.1; kWh
